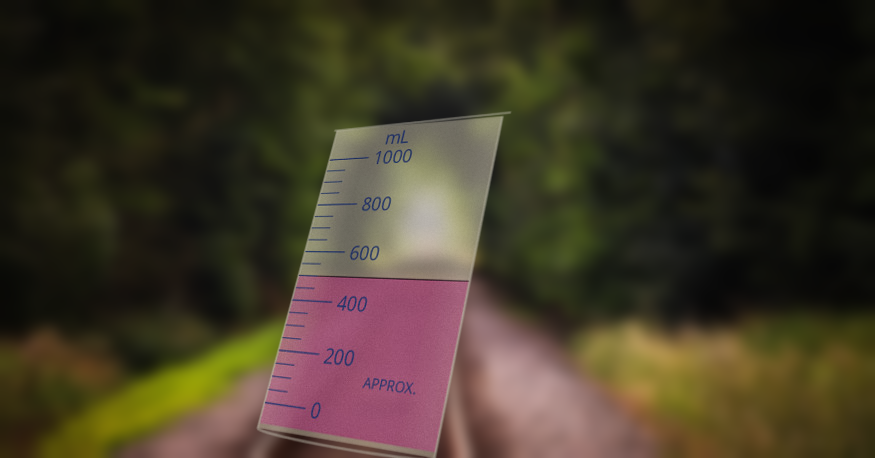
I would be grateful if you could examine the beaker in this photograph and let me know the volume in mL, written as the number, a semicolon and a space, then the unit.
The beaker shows 500; mL
